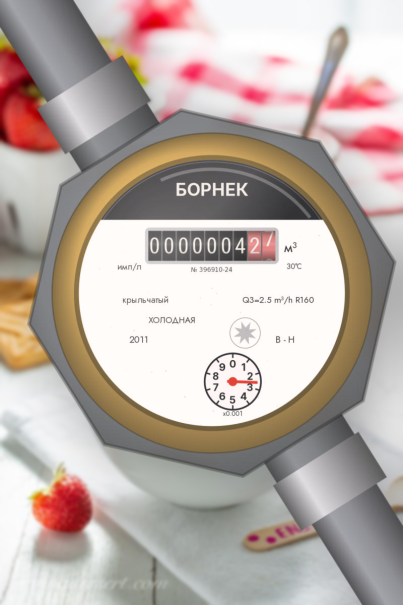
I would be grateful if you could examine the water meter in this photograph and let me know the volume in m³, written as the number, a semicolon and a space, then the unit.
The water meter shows 4.272; m³
